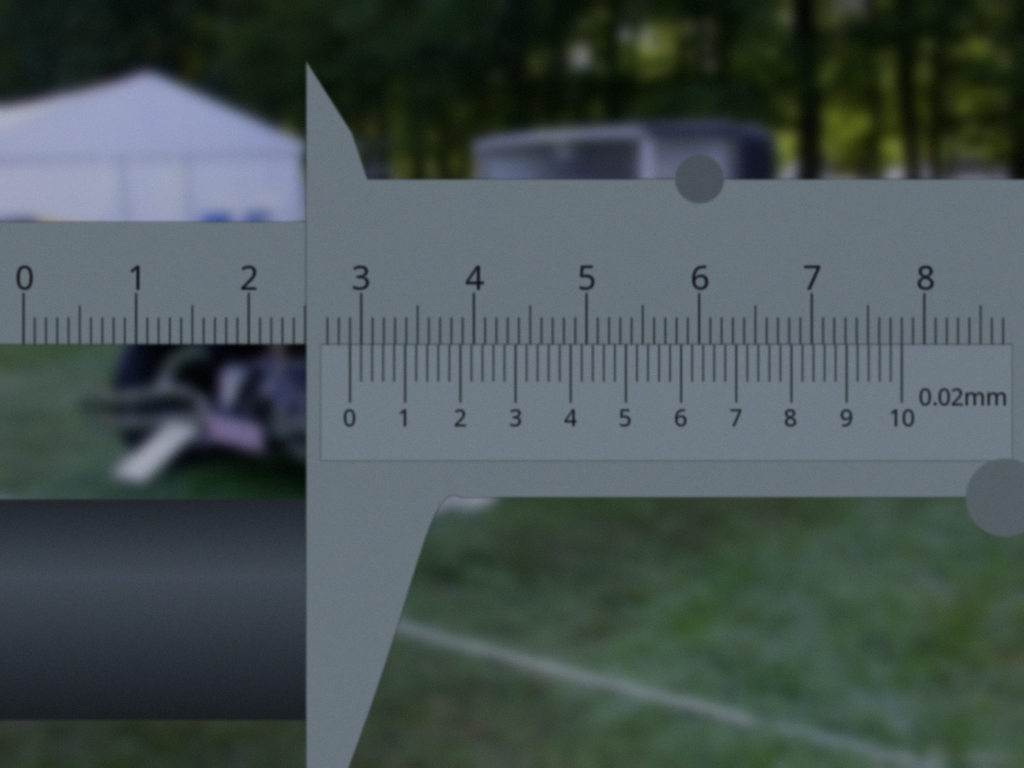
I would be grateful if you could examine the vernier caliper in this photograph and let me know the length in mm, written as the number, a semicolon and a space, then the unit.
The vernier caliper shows 29.0; mm
